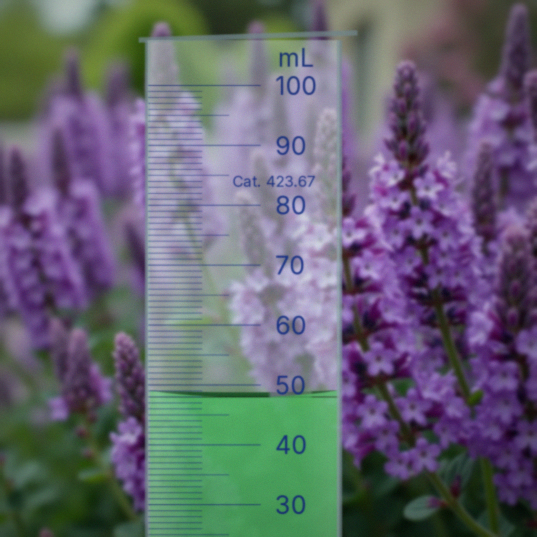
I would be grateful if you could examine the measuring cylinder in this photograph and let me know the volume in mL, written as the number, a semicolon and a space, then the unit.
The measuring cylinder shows 48; mL
